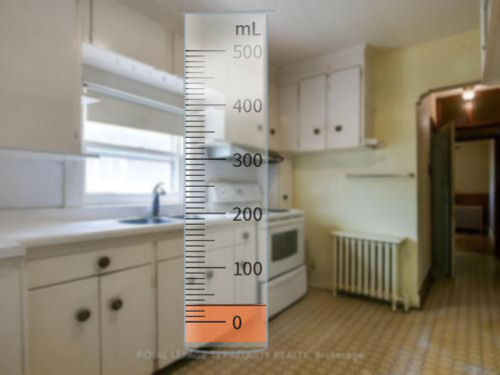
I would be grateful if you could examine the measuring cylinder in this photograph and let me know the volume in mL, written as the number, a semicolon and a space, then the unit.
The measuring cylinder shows 30; mL
